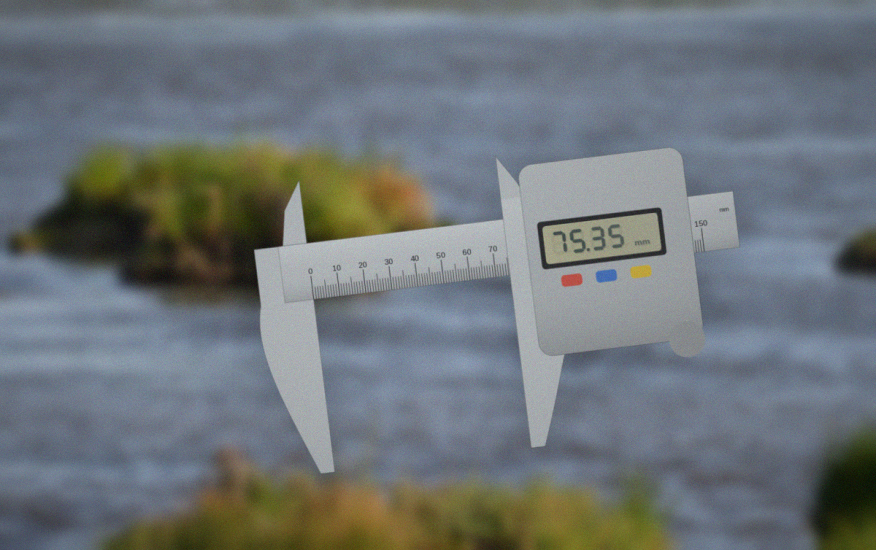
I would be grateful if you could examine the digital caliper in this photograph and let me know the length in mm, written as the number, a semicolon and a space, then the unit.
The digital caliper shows 75.35; mm
